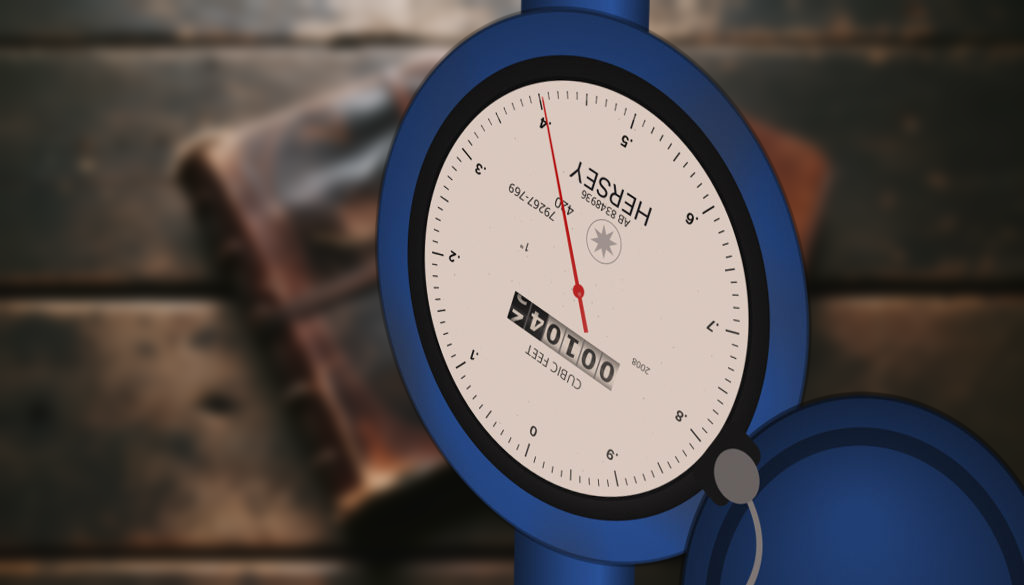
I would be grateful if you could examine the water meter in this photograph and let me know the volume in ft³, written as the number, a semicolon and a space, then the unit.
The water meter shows 1042.40; ft³
